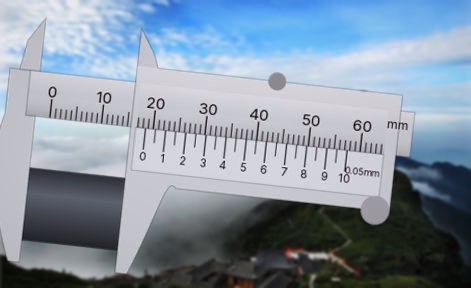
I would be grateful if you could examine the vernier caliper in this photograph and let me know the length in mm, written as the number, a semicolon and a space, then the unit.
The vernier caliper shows 18.5; mm
